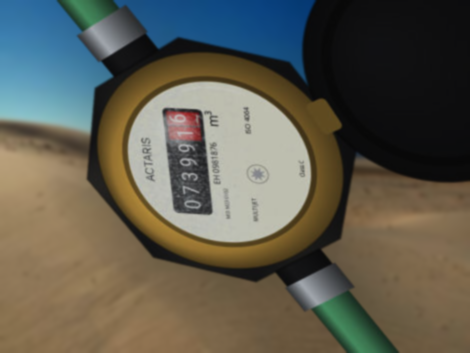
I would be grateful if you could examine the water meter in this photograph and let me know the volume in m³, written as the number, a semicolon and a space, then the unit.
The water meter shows 7399.16; m³
